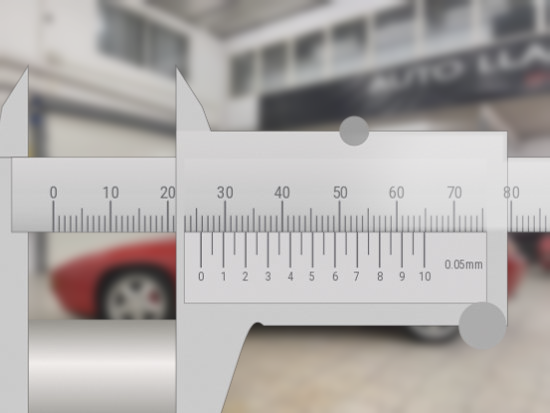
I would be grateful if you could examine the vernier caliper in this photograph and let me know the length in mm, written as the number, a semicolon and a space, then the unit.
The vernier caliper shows 25.8; mm
